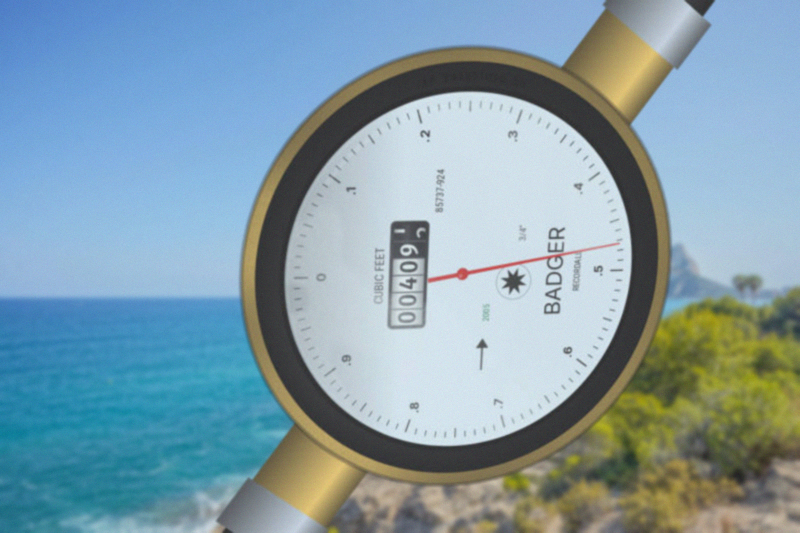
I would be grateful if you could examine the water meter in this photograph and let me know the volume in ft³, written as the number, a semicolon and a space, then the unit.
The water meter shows 4091.47; ft³
